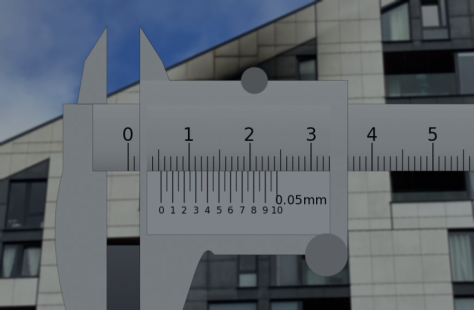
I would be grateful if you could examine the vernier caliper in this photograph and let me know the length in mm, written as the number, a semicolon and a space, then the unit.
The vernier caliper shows 5.4; mm
